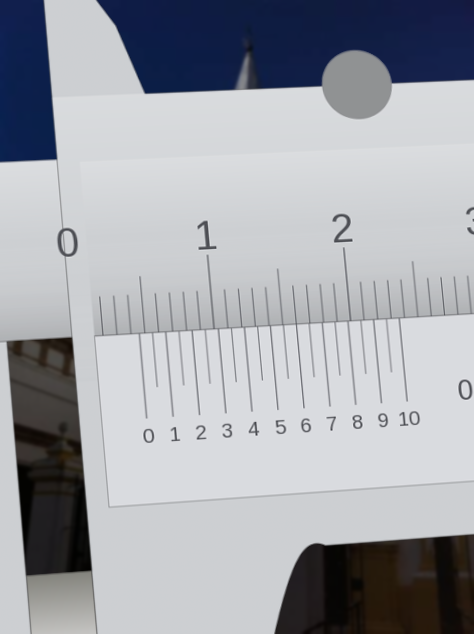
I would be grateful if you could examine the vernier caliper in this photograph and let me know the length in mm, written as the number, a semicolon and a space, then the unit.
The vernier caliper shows 4.6; mm
